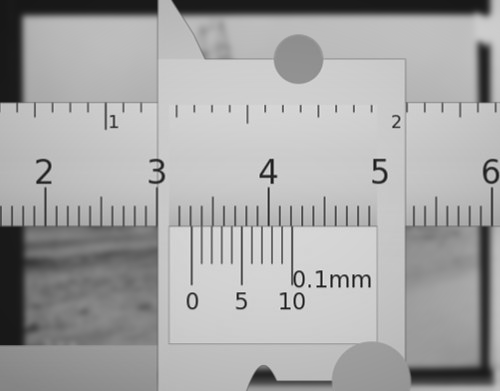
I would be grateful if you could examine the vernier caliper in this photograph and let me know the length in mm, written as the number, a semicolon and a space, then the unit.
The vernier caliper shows 33.1; mm
